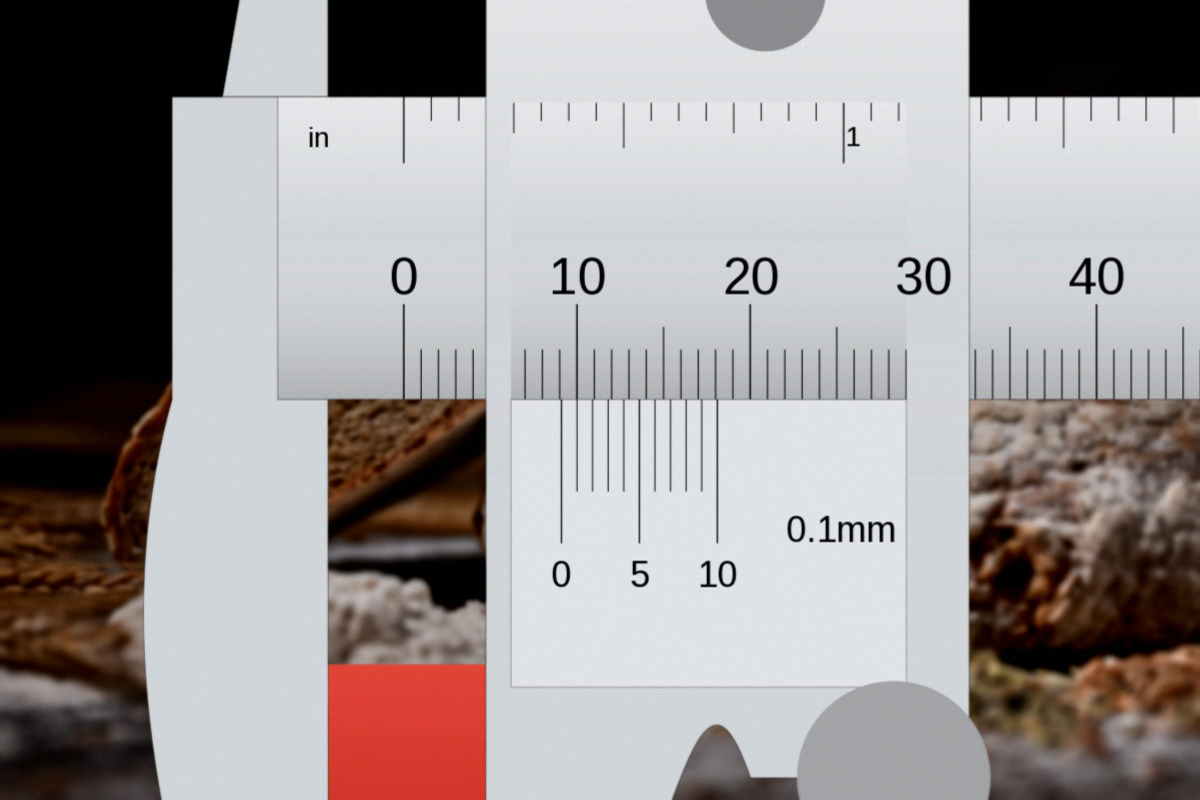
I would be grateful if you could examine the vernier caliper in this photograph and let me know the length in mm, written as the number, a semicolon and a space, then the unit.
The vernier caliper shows 9.1; mm
